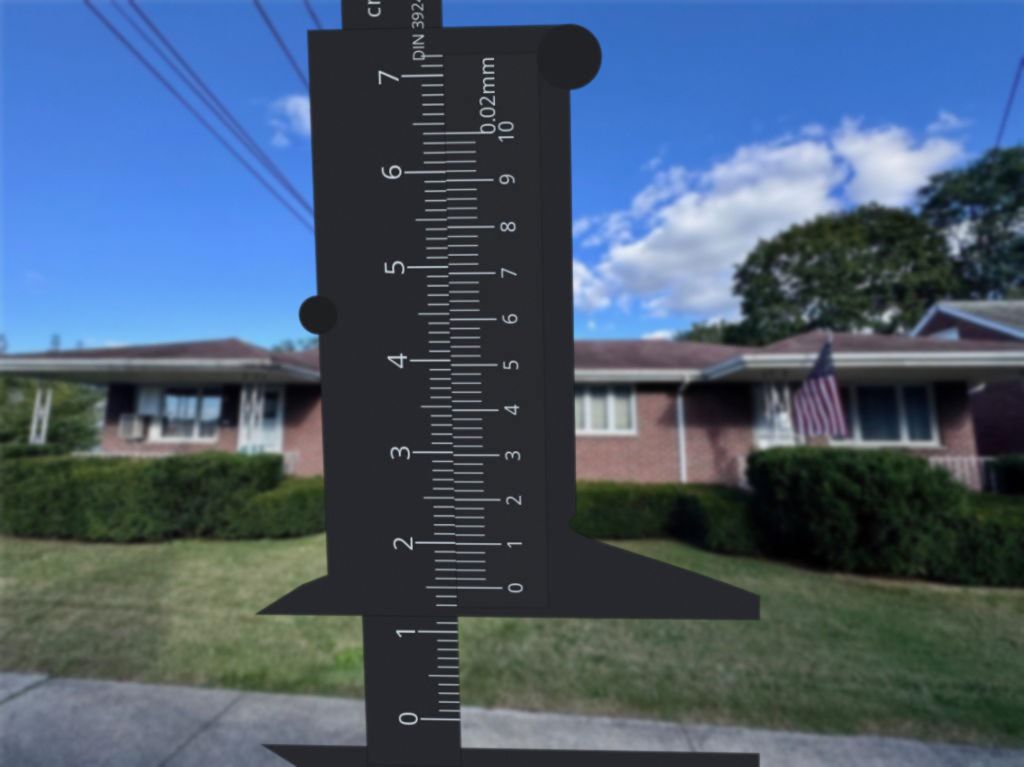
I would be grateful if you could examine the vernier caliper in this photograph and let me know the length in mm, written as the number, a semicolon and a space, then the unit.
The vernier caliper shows 15.0; mm
